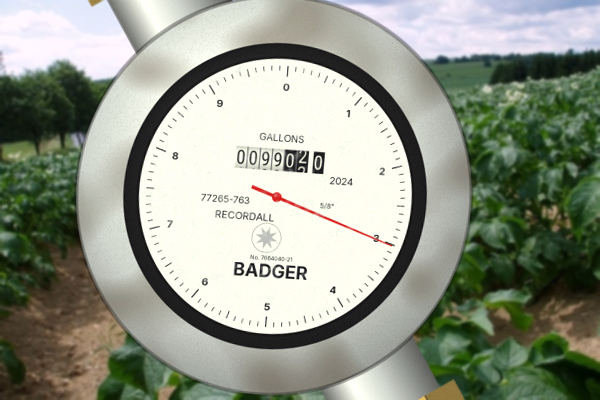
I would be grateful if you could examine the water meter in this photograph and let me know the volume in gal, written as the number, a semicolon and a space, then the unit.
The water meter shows 99023.0; gal
